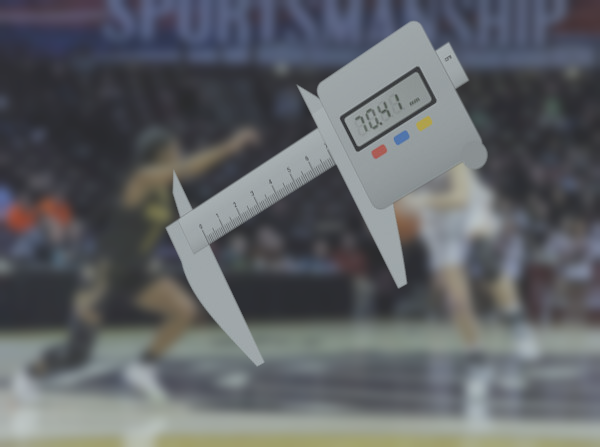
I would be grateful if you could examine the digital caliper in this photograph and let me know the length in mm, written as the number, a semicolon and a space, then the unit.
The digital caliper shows 70.41; mm
